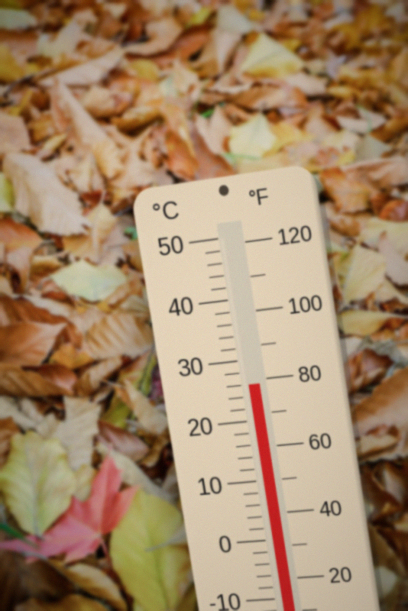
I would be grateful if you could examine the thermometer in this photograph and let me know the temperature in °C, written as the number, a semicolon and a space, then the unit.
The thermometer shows 26; °C
